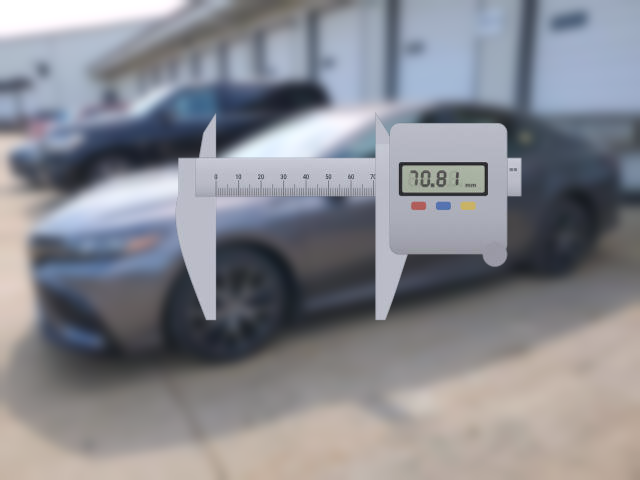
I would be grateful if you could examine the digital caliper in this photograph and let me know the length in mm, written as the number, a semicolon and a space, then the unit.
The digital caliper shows 70.81; mm
